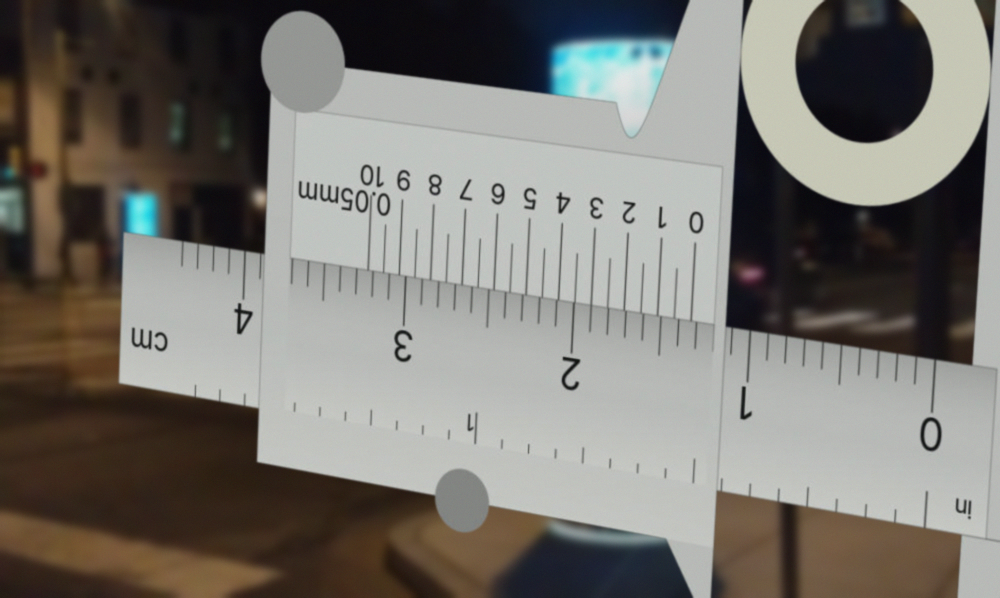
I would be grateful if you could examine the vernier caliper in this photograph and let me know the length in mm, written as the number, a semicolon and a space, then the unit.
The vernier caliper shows 13.3; mm
